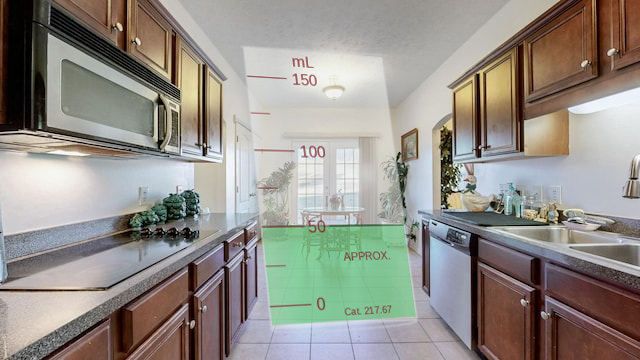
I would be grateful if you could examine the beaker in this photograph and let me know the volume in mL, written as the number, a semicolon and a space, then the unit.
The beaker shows 50; mL
